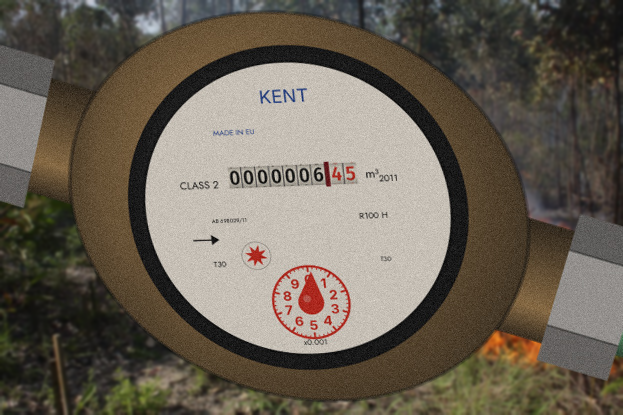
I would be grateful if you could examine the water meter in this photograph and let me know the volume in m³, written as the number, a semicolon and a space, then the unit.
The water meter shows 6.450; m³
